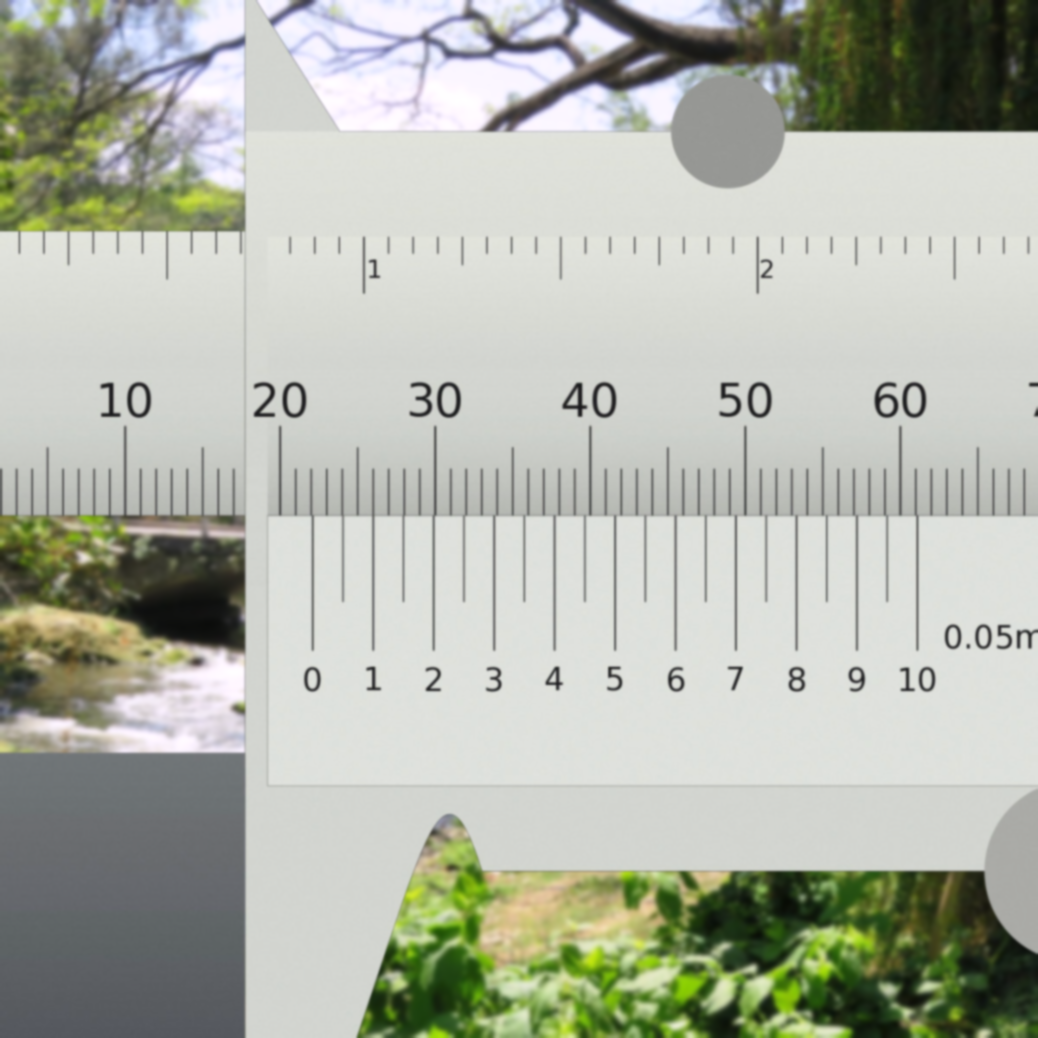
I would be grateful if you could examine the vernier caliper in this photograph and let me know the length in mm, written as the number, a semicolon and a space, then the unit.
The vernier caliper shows 22.1; mm
